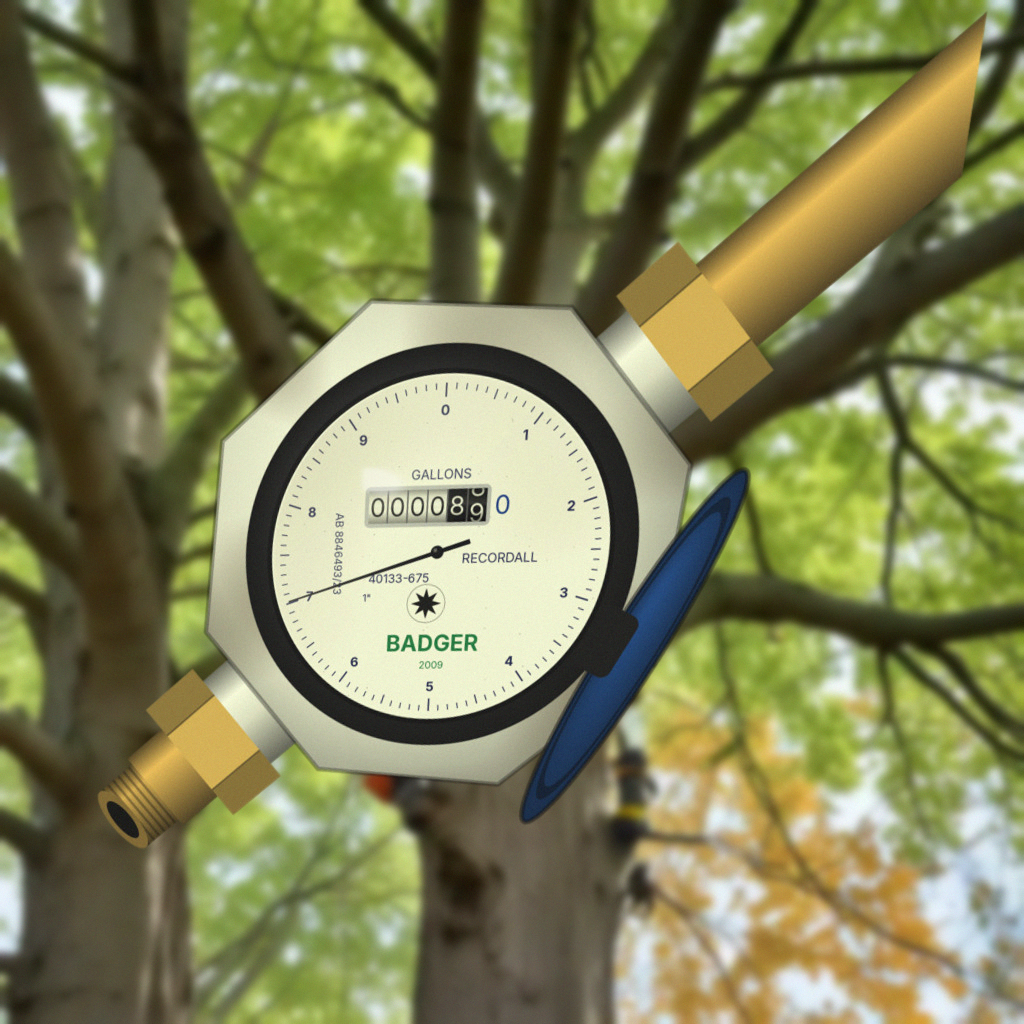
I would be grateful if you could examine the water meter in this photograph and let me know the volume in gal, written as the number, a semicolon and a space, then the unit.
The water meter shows 887.0; gal
